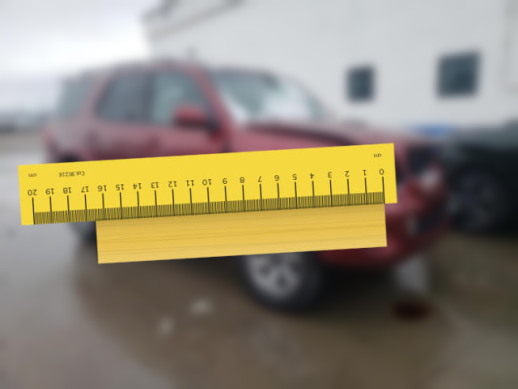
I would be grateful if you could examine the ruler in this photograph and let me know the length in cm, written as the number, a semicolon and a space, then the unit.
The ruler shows 16.5; cm
